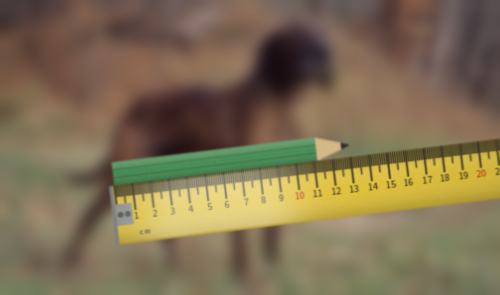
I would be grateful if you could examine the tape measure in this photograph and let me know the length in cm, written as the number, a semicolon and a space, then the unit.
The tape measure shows 13; cm
